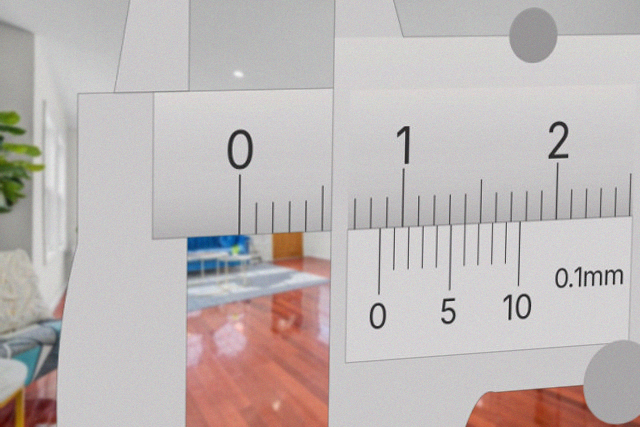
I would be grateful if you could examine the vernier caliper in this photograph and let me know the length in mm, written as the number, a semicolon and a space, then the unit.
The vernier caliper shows 8.6; mm
